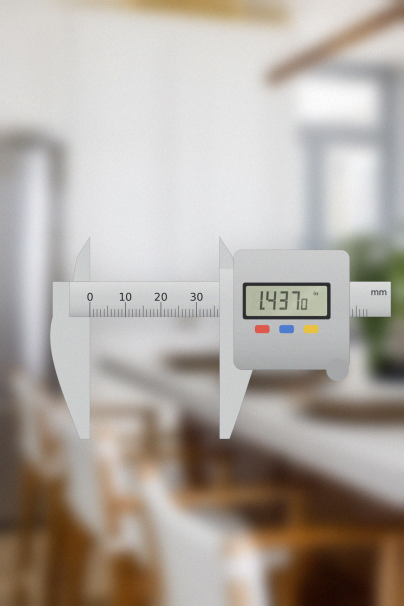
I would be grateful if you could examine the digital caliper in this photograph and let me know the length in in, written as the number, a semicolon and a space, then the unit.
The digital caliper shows 1.4370; in
